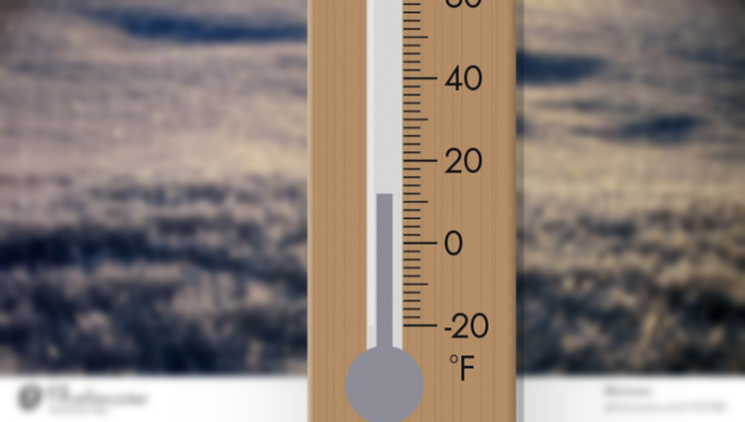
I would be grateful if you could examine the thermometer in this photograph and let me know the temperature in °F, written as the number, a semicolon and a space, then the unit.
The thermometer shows 12; °F
